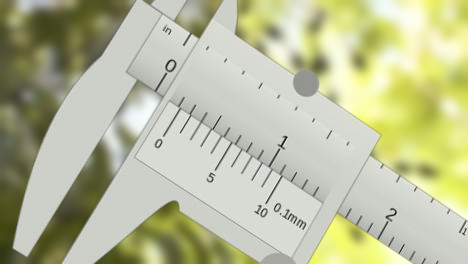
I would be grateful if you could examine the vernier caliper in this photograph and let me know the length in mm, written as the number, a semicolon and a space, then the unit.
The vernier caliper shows 2.2; mm
